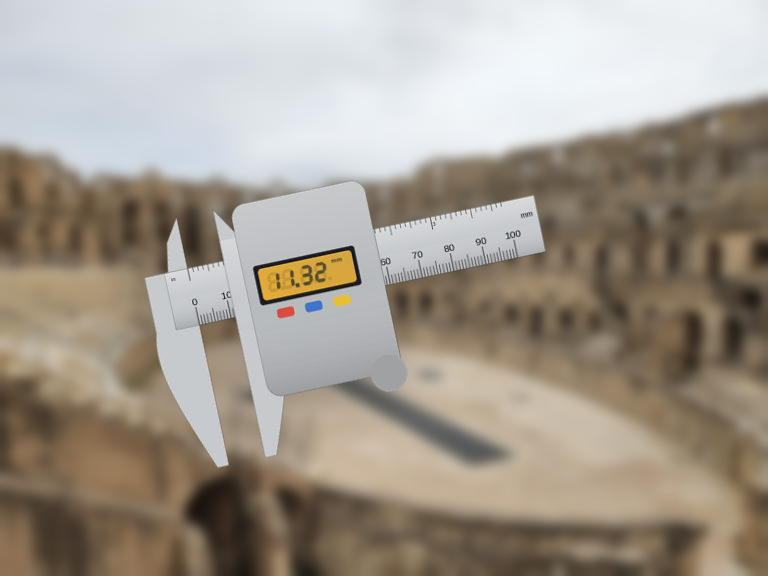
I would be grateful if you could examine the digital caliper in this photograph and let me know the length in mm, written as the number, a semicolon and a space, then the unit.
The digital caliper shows 11.32; mm
